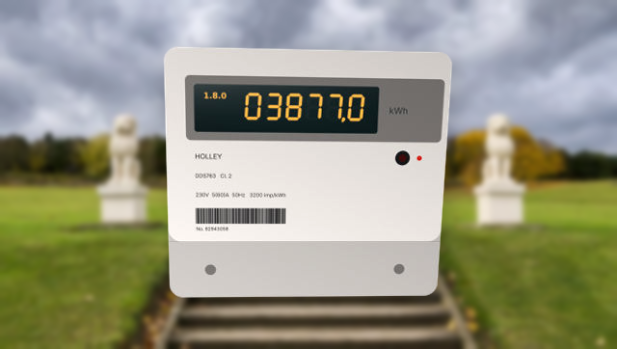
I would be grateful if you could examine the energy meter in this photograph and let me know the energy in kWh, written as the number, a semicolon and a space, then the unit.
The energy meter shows 3877.0; kWh
